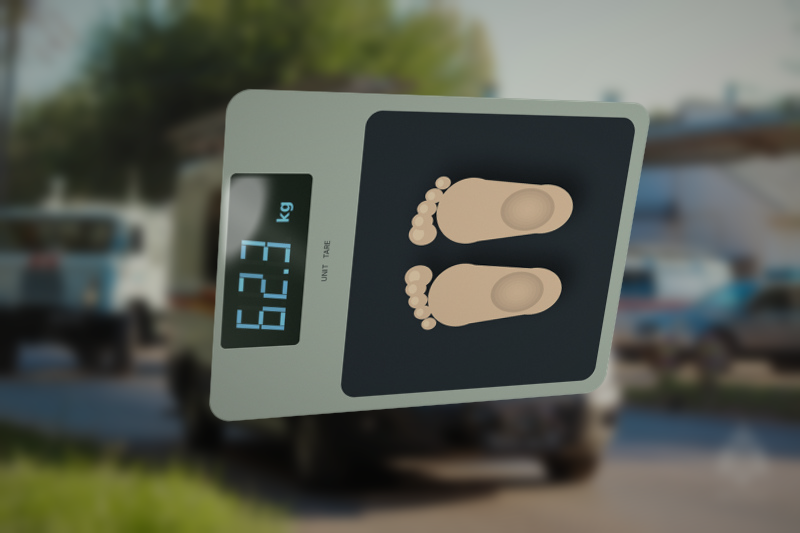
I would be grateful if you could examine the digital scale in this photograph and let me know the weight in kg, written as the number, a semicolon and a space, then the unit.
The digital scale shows 62.3; kg
